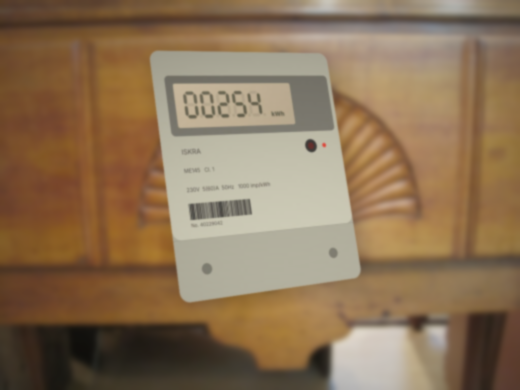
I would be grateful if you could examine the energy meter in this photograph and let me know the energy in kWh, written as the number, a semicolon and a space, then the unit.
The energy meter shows 254; kWh
